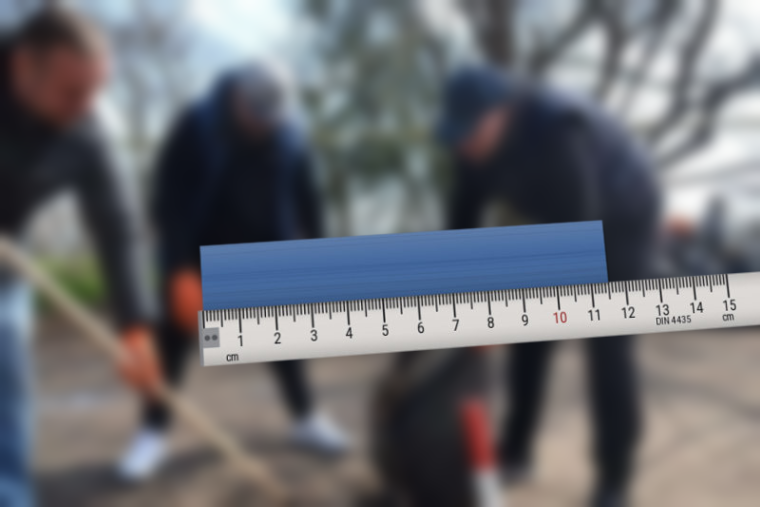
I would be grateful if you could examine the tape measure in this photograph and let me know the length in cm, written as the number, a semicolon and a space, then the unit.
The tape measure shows 11.5; cm
